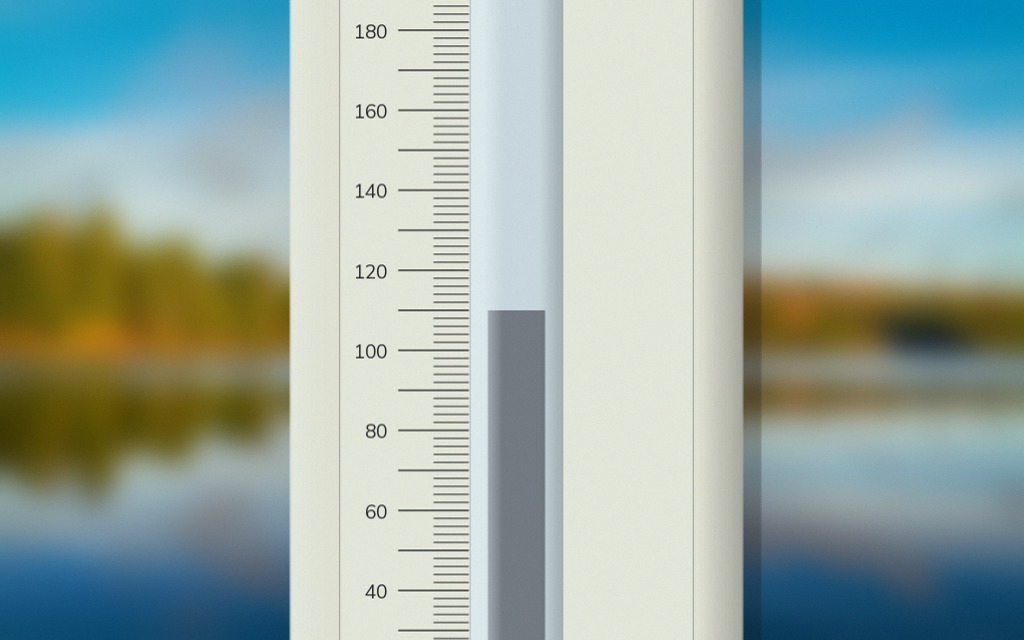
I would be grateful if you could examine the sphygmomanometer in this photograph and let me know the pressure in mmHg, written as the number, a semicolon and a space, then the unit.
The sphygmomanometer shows 110; mmHg
